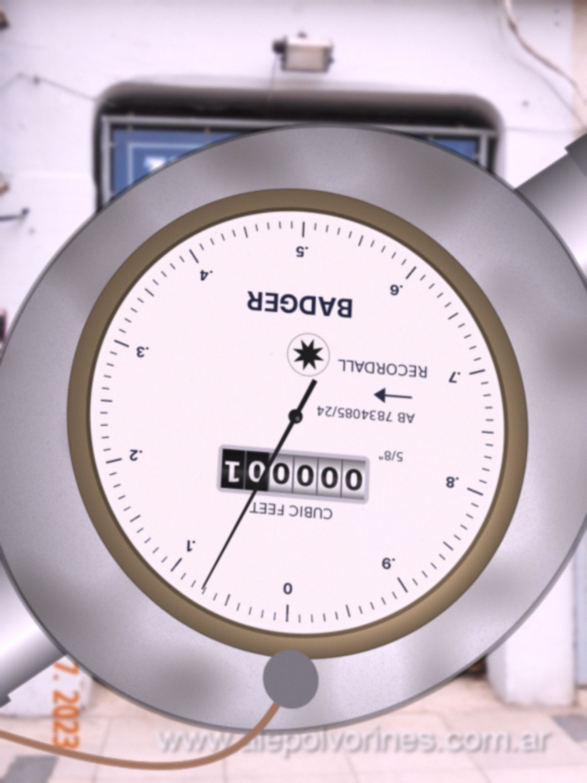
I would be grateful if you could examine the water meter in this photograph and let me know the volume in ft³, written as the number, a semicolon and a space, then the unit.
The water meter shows 1.07; ft³
